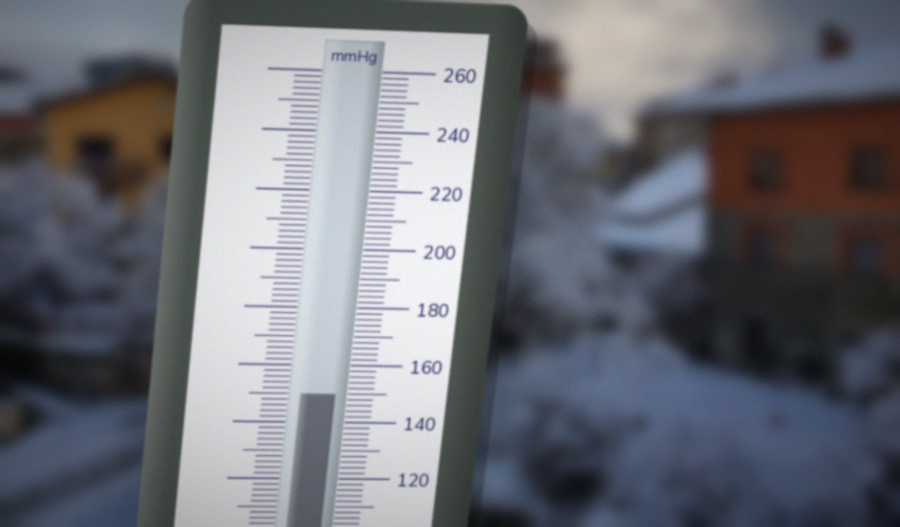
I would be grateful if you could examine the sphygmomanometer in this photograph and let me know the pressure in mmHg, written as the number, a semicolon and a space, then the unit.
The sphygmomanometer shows 150; mmHg
